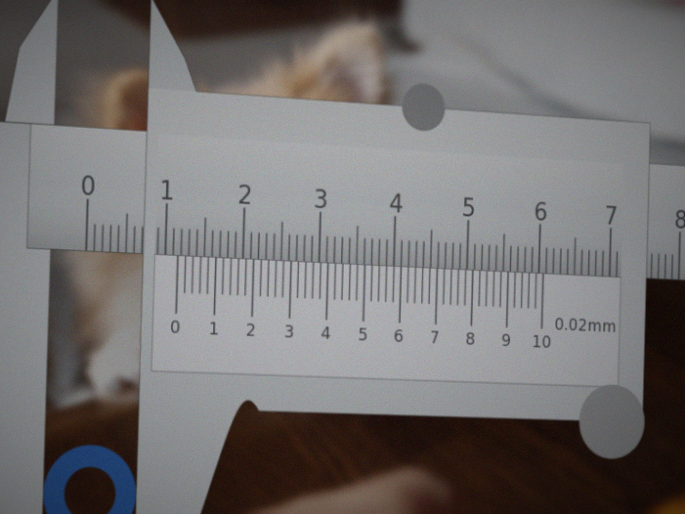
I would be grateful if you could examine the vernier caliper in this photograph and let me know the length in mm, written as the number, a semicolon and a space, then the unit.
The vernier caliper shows 11.6; mm
